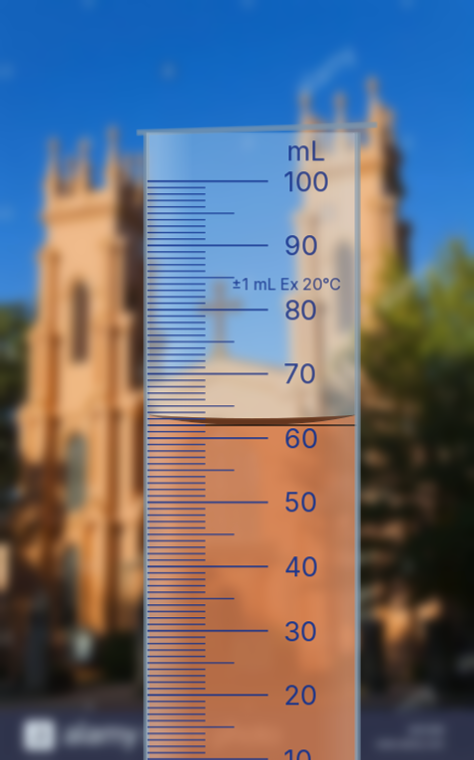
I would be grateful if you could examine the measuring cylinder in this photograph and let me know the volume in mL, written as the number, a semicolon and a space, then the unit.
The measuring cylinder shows 62; mL
